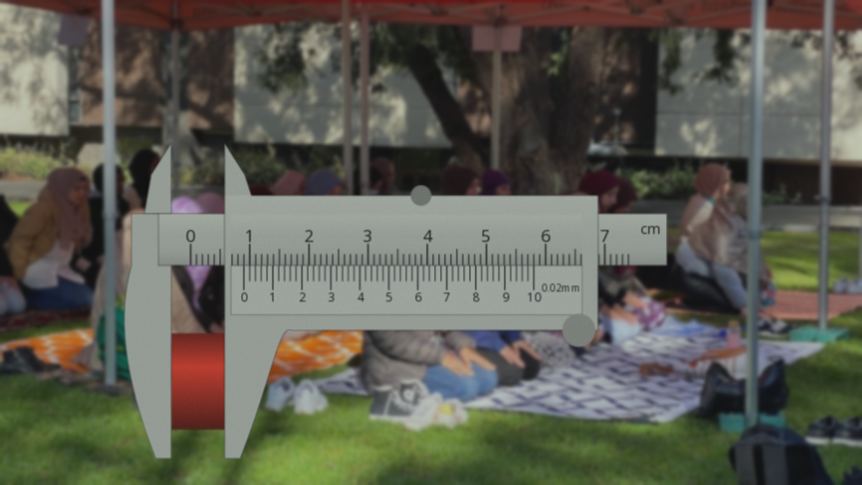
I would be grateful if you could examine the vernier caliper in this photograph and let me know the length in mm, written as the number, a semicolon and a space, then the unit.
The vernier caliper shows 9.0; mm
